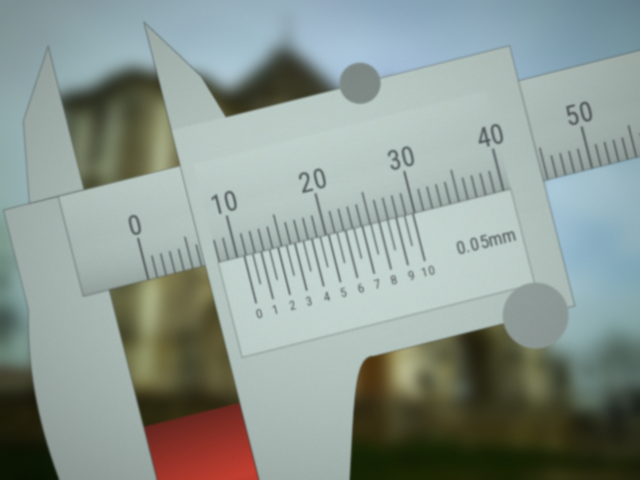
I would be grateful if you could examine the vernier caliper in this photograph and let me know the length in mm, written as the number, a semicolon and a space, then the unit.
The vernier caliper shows 10.8; mm
